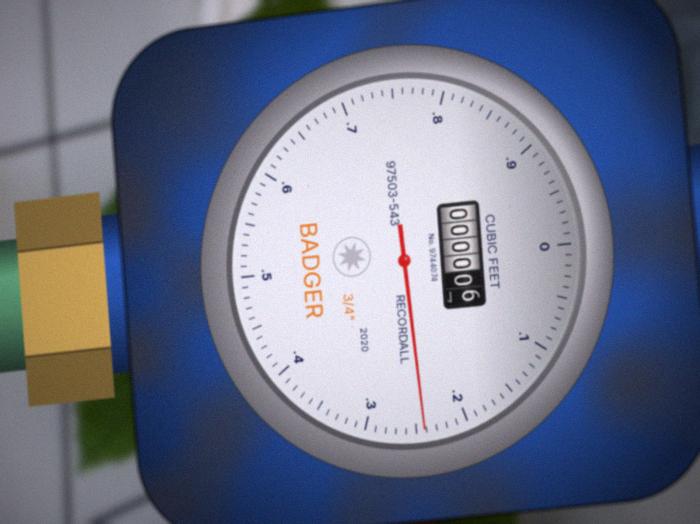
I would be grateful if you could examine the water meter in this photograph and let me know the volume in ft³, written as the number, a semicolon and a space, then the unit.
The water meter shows 6.24; ft³
